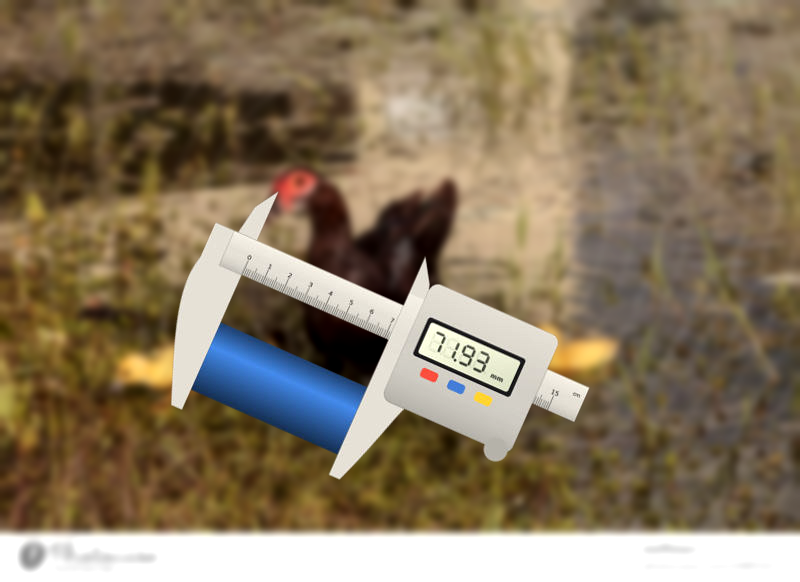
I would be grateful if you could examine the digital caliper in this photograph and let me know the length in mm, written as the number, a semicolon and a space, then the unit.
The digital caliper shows 71.93; mm
